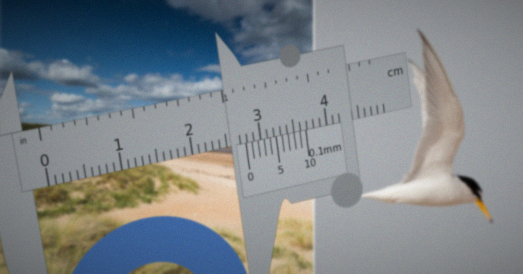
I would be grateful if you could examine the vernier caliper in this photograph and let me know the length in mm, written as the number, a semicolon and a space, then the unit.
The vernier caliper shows 27.8; mm
